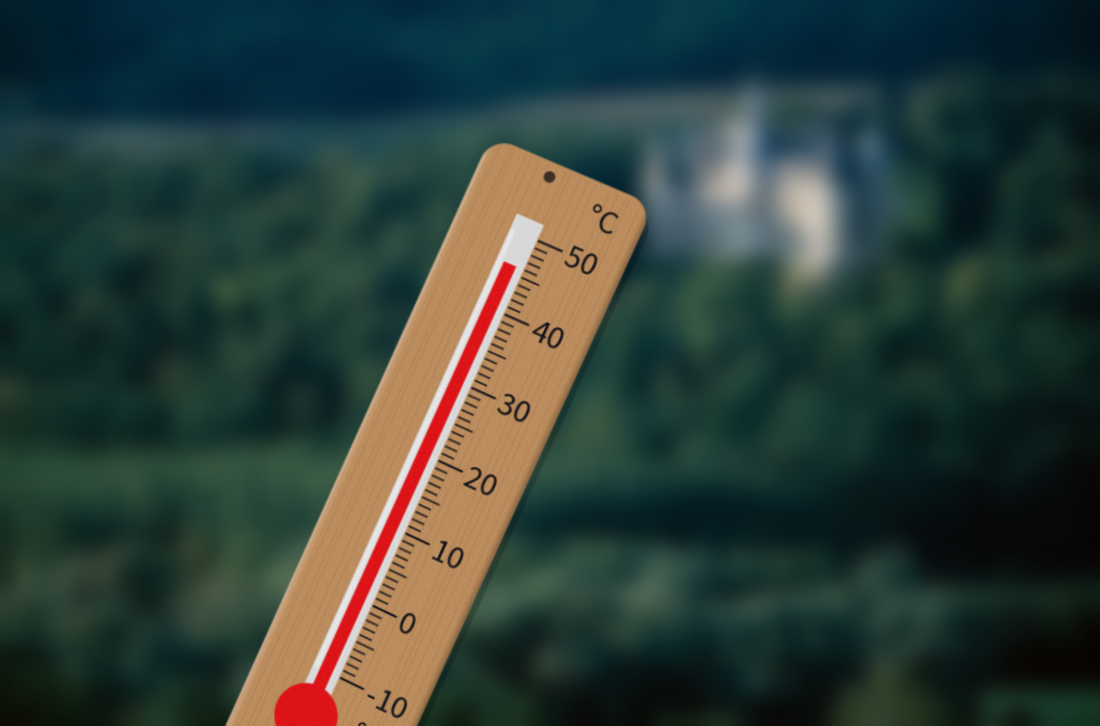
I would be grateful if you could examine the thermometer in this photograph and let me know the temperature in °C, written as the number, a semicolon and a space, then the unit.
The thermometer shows 46; °C
